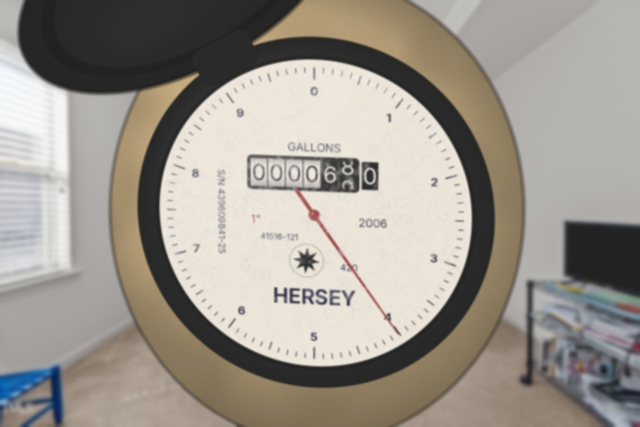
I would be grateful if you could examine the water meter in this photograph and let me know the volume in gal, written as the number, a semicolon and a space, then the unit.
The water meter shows 684.0; gal
